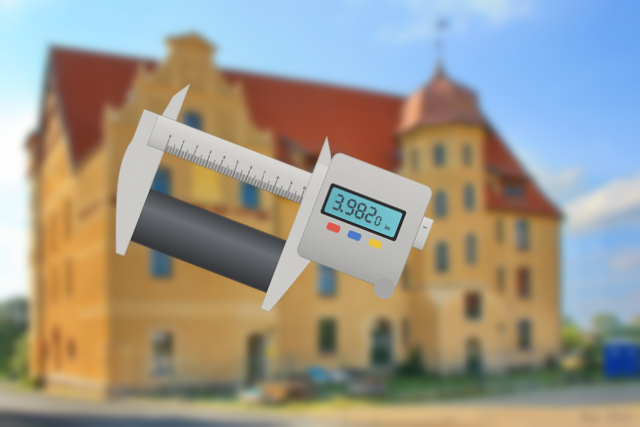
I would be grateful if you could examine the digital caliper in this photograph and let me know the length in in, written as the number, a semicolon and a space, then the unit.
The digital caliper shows 3.9820; in
